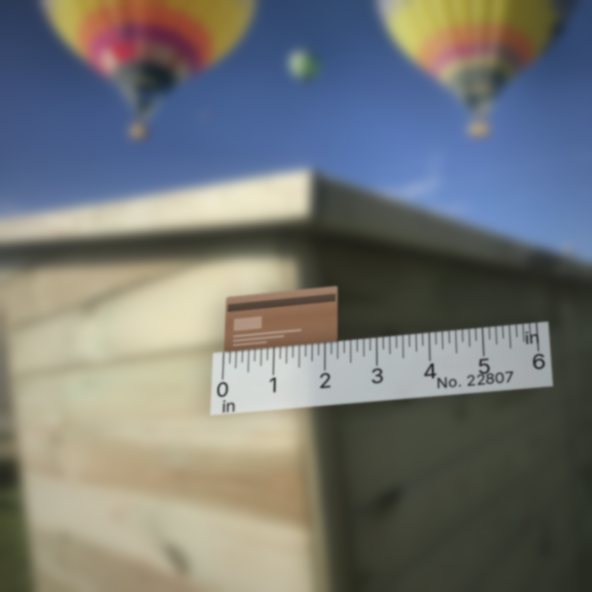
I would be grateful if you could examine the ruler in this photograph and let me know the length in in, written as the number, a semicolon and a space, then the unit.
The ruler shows 2.25; in
